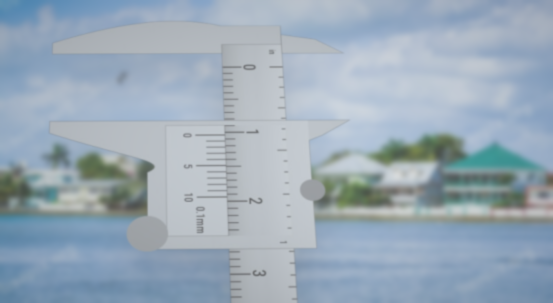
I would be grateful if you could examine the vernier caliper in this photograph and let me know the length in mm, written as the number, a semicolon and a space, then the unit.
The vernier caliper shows 10.4; mm
